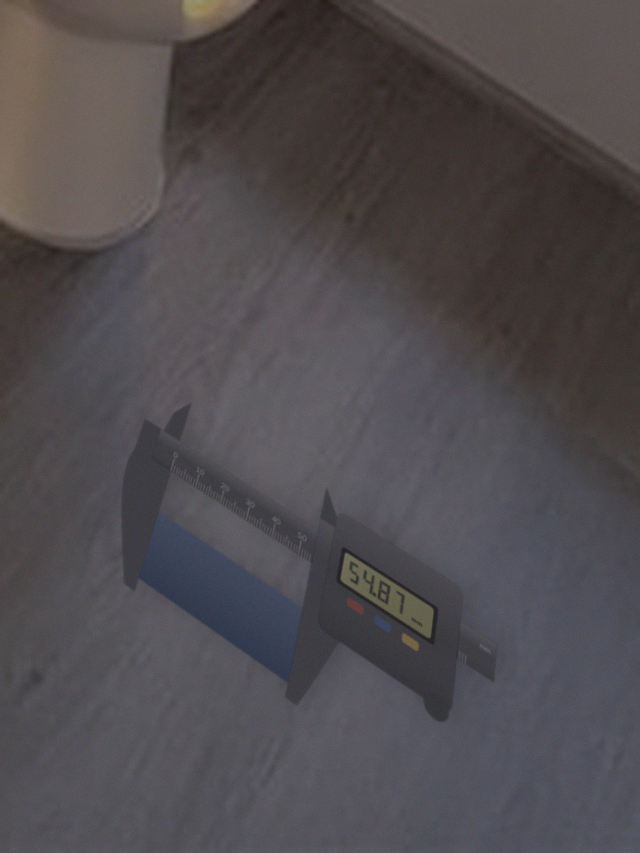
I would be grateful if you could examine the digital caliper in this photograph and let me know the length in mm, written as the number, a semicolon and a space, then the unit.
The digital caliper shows 54.87; mm
